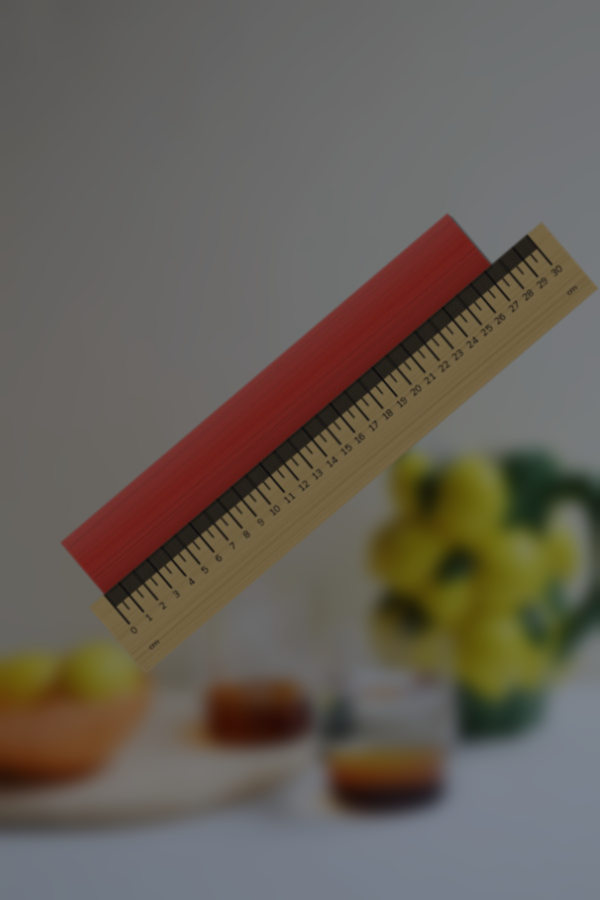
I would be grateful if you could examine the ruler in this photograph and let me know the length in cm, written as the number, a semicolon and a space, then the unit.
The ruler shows 27.5; cm
